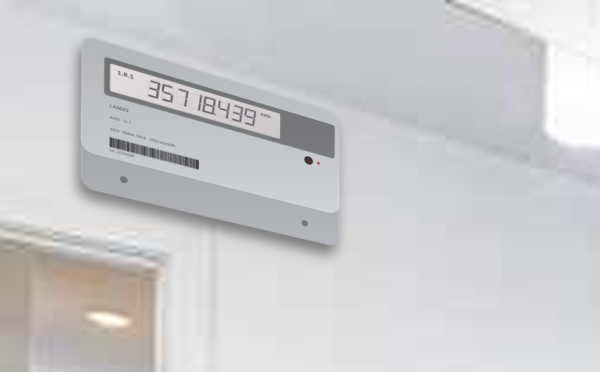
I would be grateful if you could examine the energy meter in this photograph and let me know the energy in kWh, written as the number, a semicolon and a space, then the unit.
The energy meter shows 35718.439; kWh
